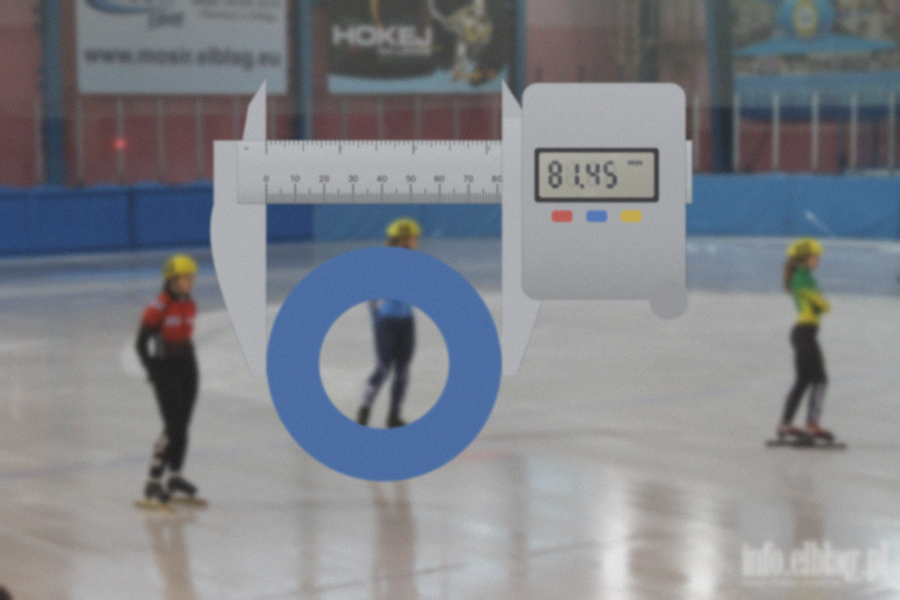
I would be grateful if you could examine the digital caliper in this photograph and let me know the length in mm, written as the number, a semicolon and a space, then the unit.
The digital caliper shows 81.45; mm
